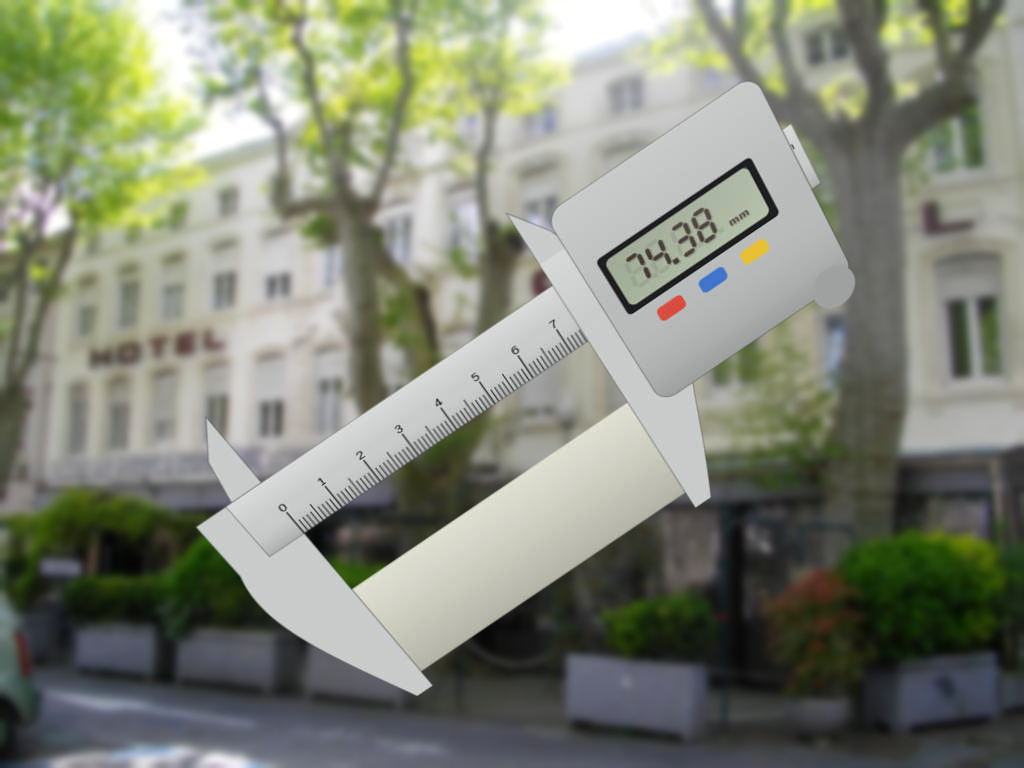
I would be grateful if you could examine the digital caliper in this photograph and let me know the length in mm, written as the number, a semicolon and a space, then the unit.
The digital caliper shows 74.38; mm
